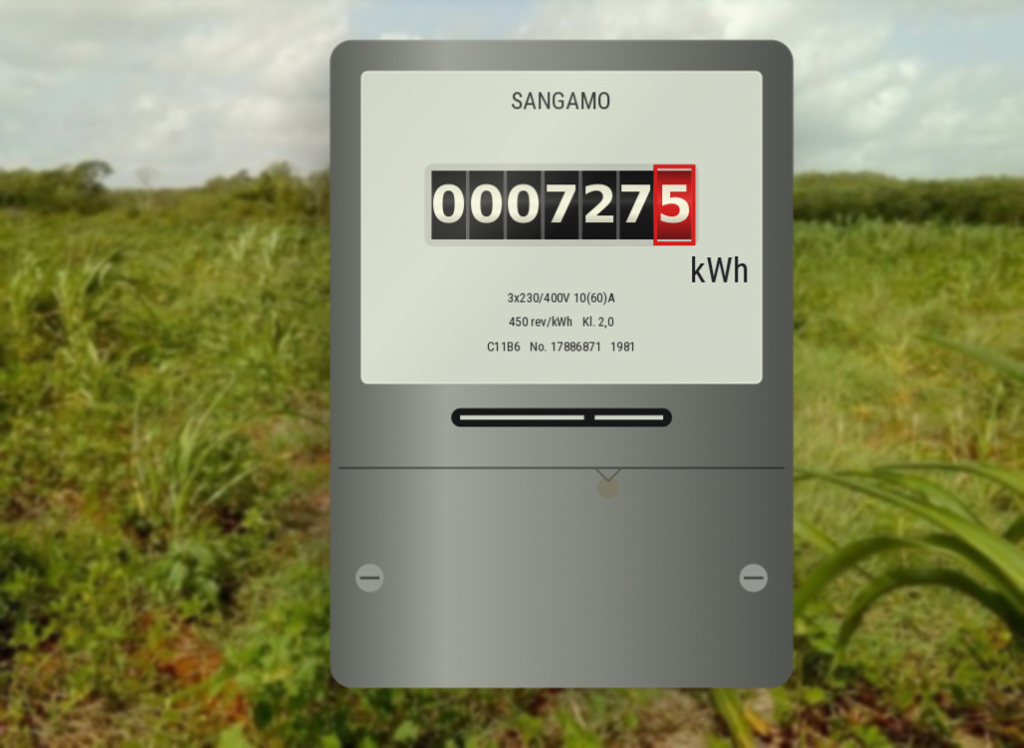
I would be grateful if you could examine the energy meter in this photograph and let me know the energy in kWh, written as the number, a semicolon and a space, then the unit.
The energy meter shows 727.5; kWh
